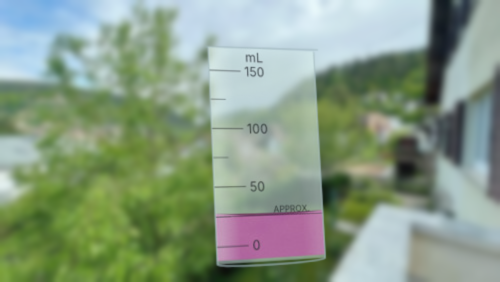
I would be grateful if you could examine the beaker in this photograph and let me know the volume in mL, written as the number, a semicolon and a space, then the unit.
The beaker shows 25; mL
